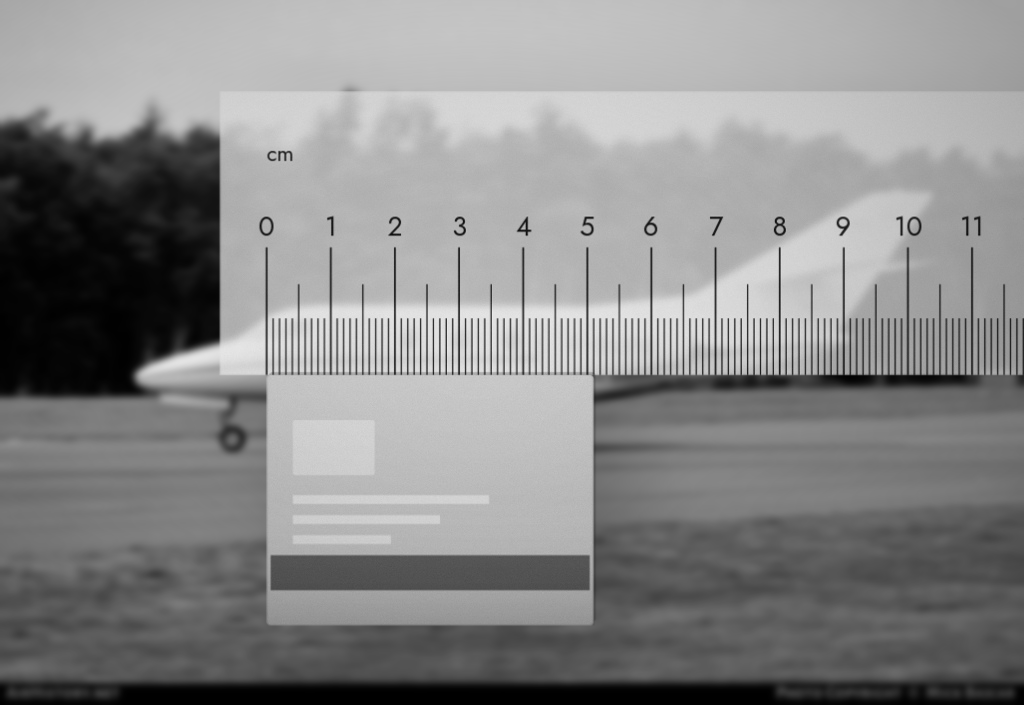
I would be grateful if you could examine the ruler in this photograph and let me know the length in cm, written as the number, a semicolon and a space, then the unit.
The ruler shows 5.1; cm
